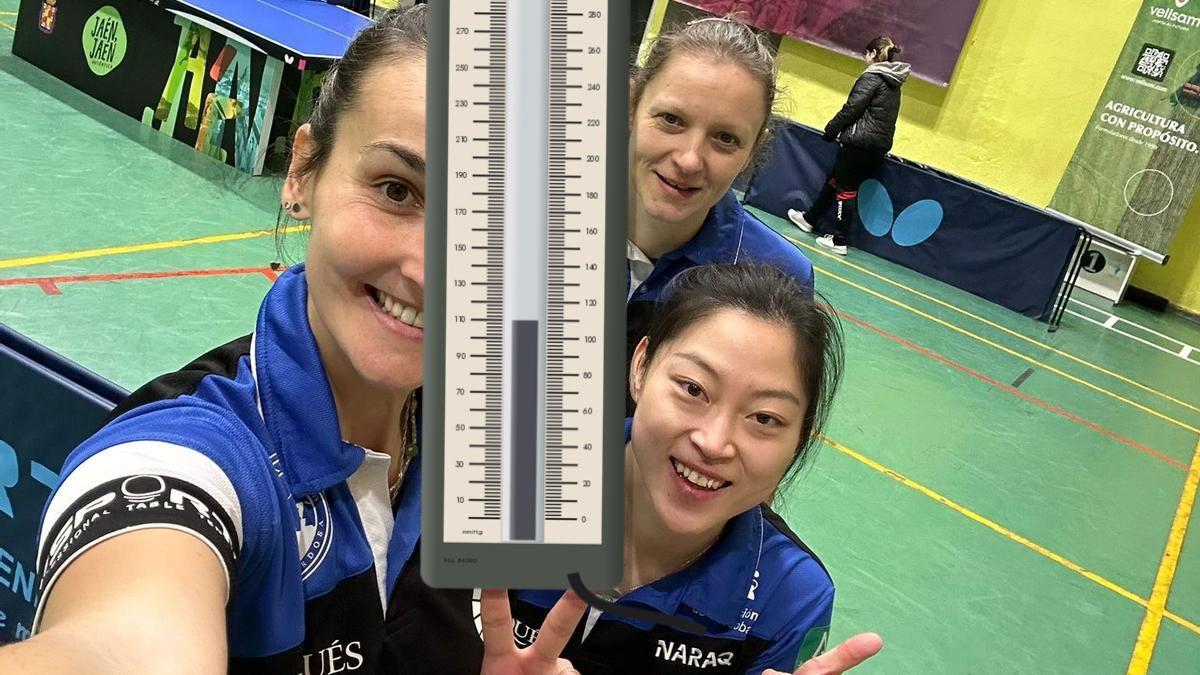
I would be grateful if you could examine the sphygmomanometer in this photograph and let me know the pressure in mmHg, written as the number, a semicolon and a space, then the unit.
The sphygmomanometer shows 110; mmHg
